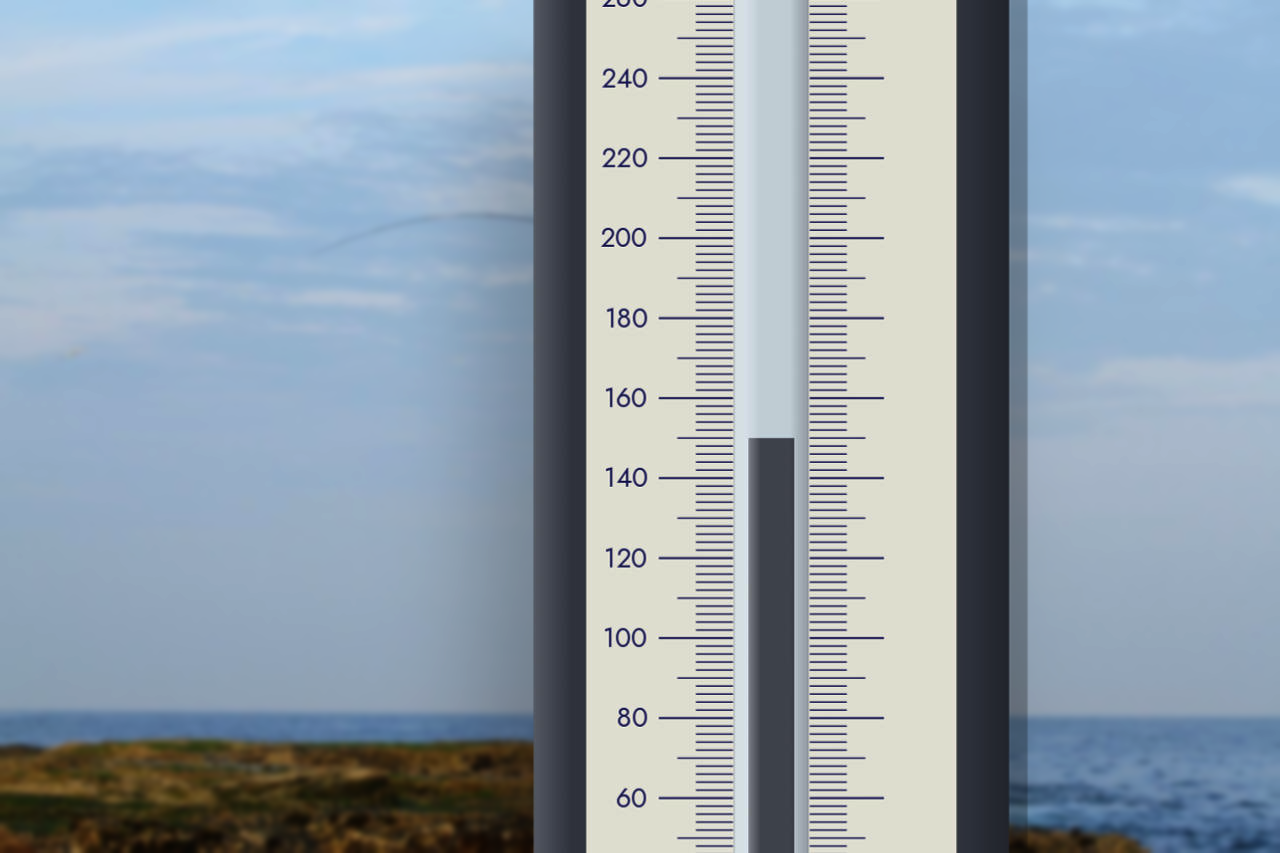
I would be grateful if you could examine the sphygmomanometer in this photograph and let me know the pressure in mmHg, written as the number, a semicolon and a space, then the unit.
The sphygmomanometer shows 150; mmHg
